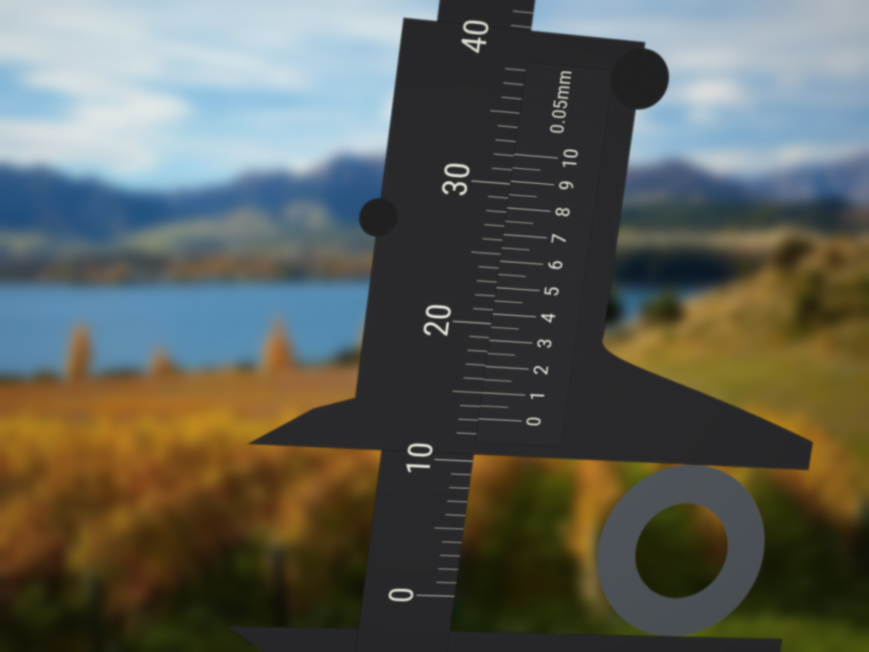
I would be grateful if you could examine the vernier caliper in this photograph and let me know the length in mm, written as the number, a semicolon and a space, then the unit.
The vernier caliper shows 13.1; mm
